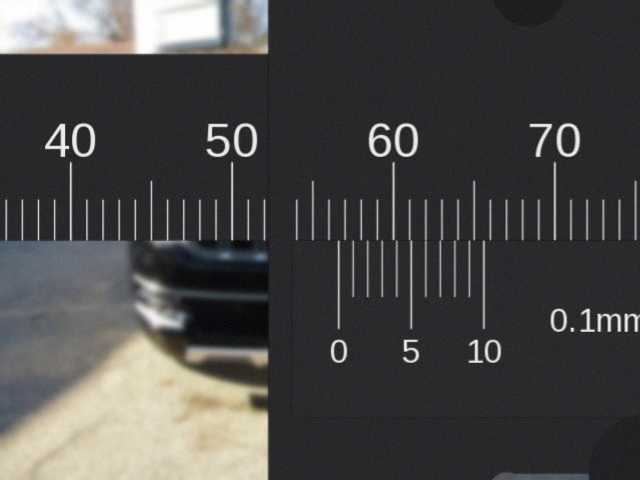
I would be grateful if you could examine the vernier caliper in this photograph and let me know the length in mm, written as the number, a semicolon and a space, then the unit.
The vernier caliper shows 56.6; mm
